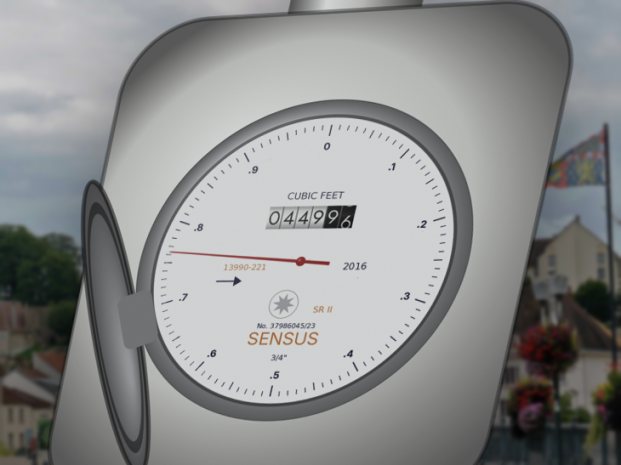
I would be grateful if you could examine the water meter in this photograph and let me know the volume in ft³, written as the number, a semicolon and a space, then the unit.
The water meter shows 44995.76; ft³
